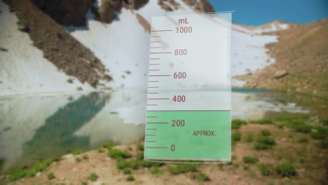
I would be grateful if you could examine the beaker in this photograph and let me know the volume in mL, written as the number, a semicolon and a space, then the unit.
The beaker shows 300; mL
